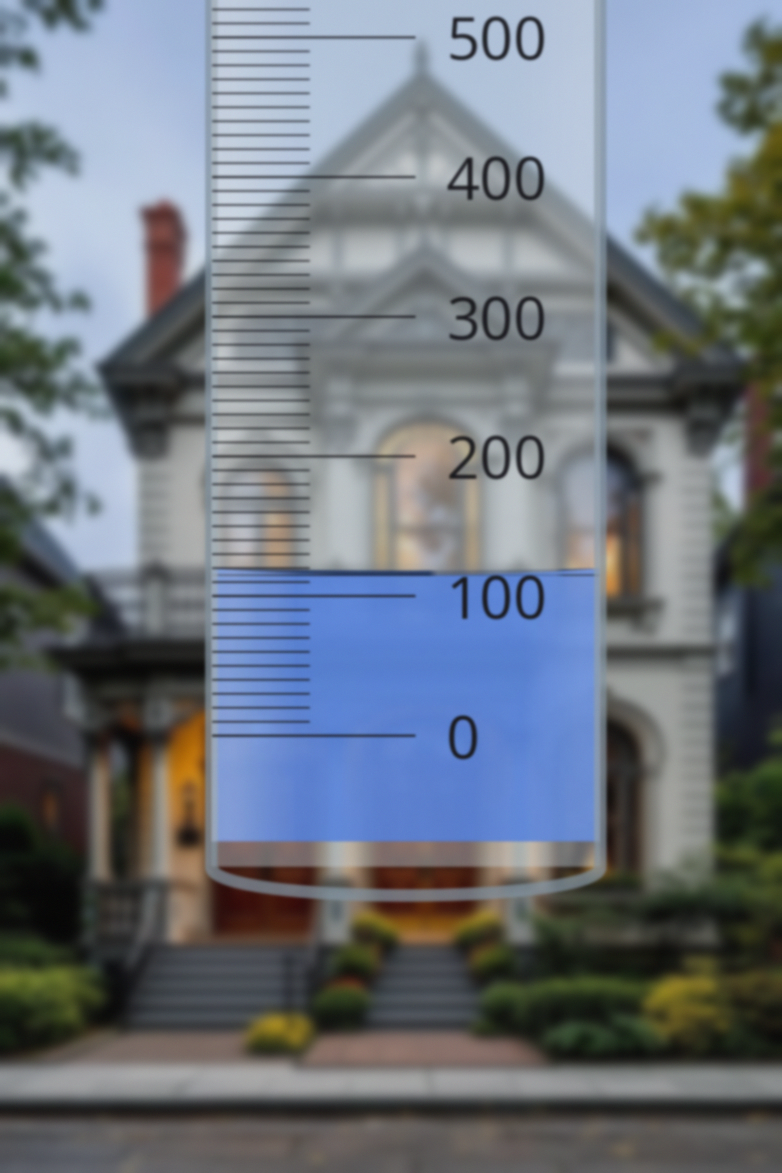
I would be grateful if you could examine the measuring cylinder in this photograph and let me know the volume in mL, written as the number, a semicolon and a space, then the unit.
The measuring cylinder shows 115; mL
